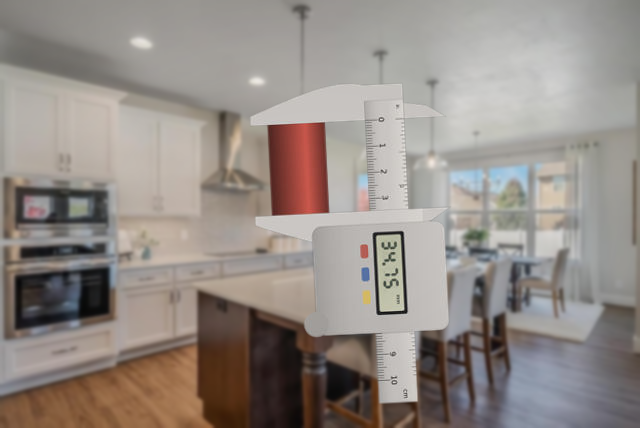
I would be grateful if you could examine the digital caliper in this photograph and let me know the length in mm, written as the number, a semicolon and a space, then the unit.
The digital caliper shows 34.75; mm
